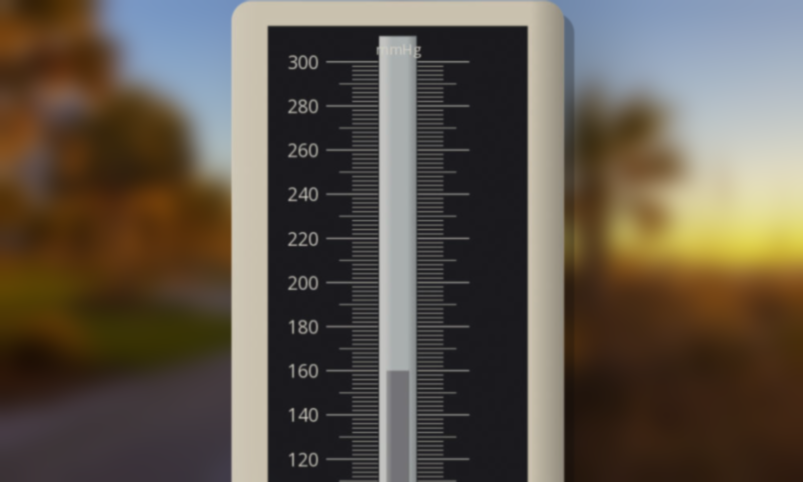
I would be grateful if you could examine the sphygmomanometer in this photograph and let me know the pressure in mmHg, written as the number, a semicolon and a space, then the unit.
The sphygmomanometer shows 160; mmHg
